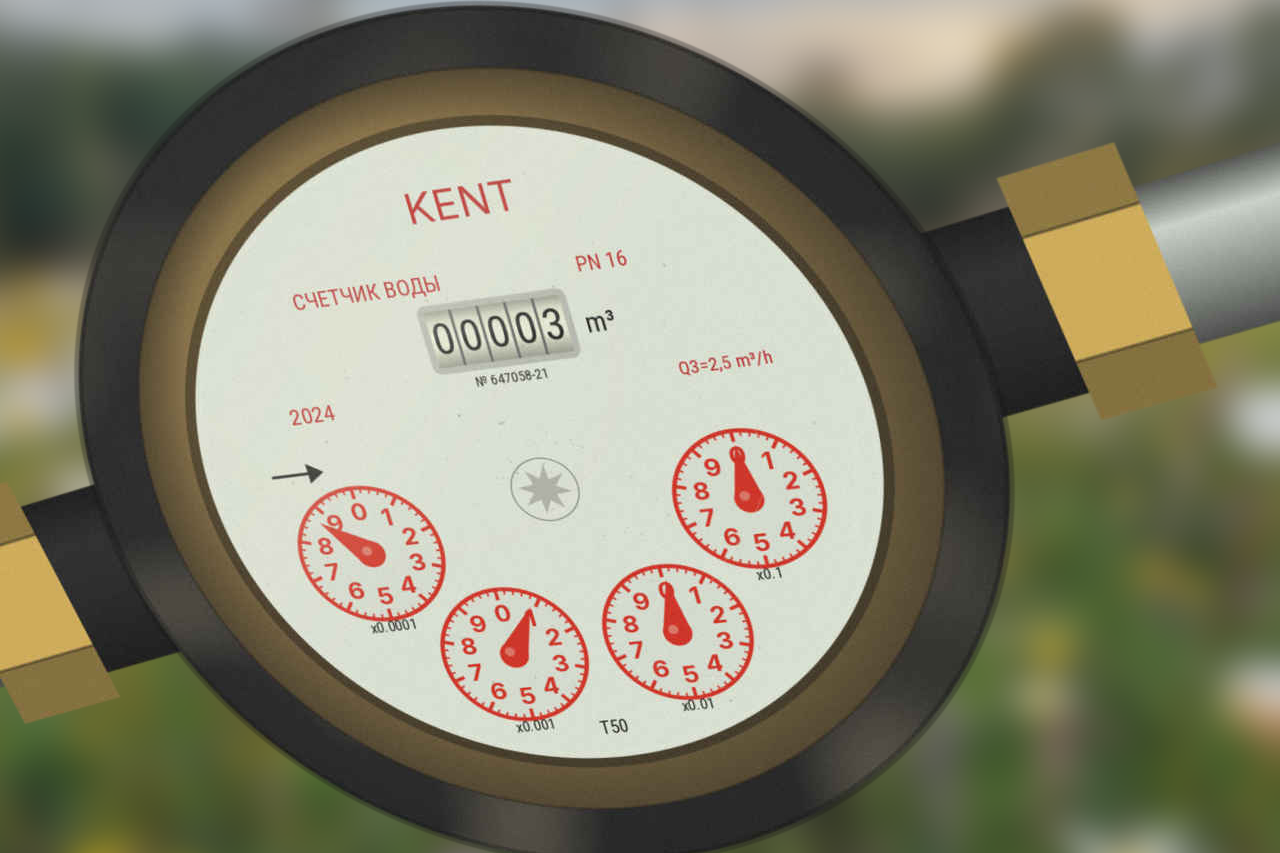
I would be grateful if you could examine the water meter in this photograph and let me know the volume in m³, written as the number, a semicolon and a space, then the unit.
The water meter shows 3.0008; m³
